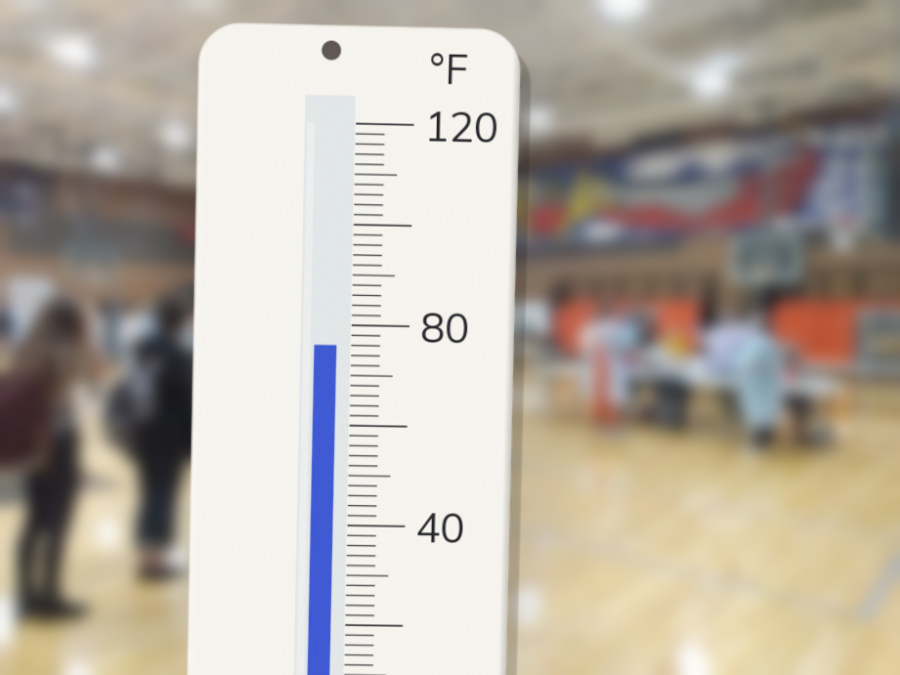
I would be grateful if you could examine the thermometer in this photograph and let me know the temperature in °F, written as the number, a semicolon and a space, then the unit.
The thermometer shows 76; °F
